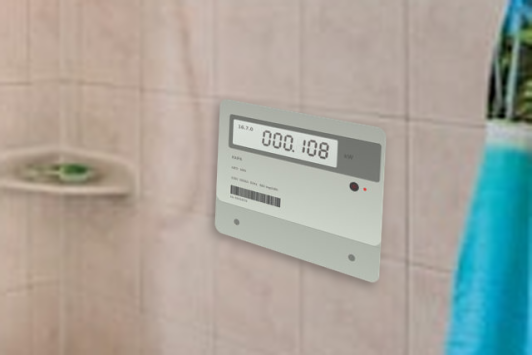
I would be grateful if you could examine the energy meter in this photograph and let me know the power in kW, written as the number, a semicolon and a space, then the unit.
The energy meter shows 0.108; kW
